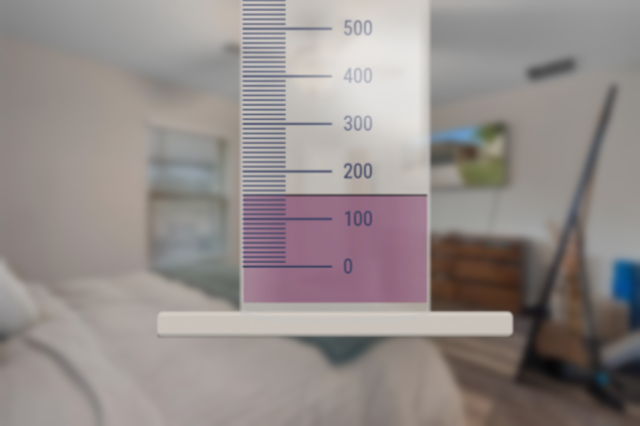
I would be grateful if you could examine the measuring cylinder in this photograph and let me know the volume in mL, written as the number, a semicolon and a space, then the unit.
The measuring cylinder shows 150; mL
